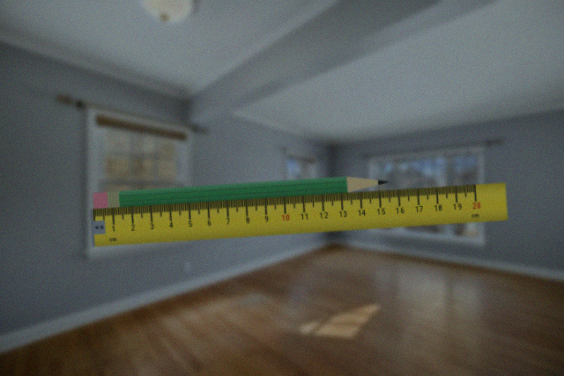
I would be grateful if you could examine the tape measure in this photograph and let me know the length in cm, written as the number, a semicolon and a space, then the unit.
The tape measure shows 15.5; cm
